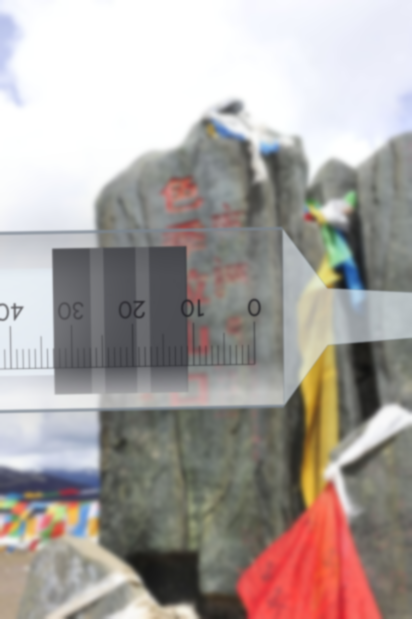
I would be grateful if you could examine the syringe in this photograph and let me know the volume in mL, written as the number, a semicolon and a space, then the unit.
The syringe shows 11; mL
